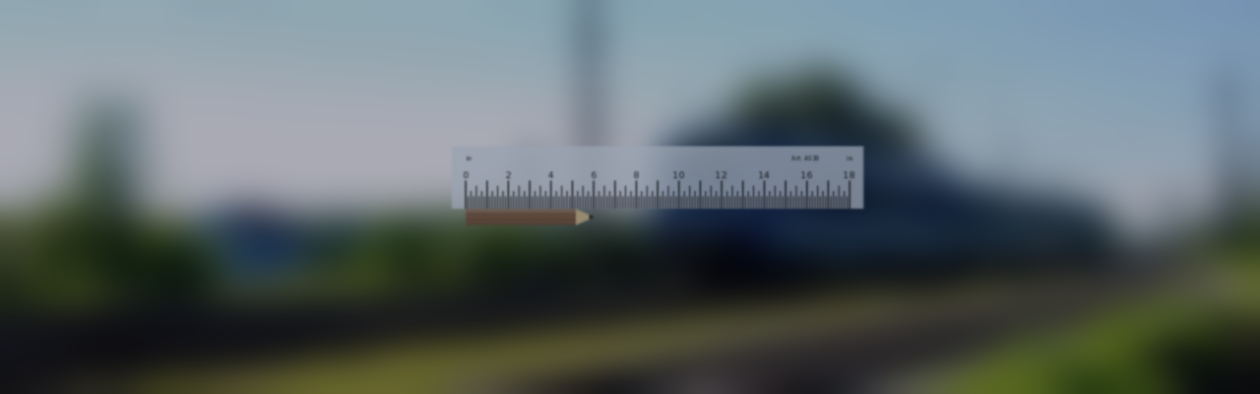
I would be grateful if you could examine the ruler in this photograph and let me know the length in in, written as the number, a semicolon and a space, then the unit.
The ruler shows 6; in
